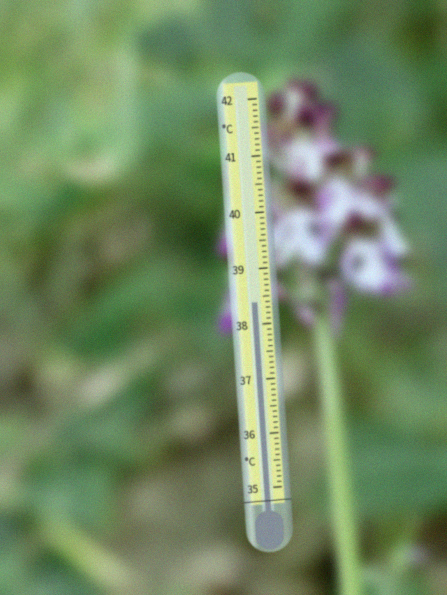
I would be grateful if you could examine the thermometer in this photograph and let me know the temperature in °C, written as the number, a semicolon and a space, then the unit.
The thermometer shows 38.4; °C
